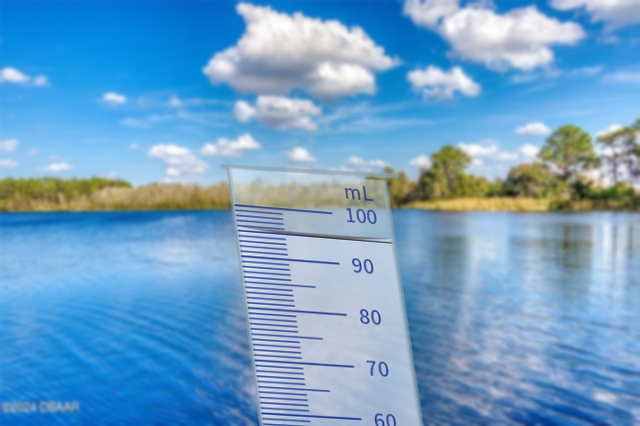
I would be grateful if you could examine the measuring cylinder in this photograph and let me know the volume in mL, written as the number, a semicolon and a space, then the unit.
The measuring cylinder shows 95; mL
